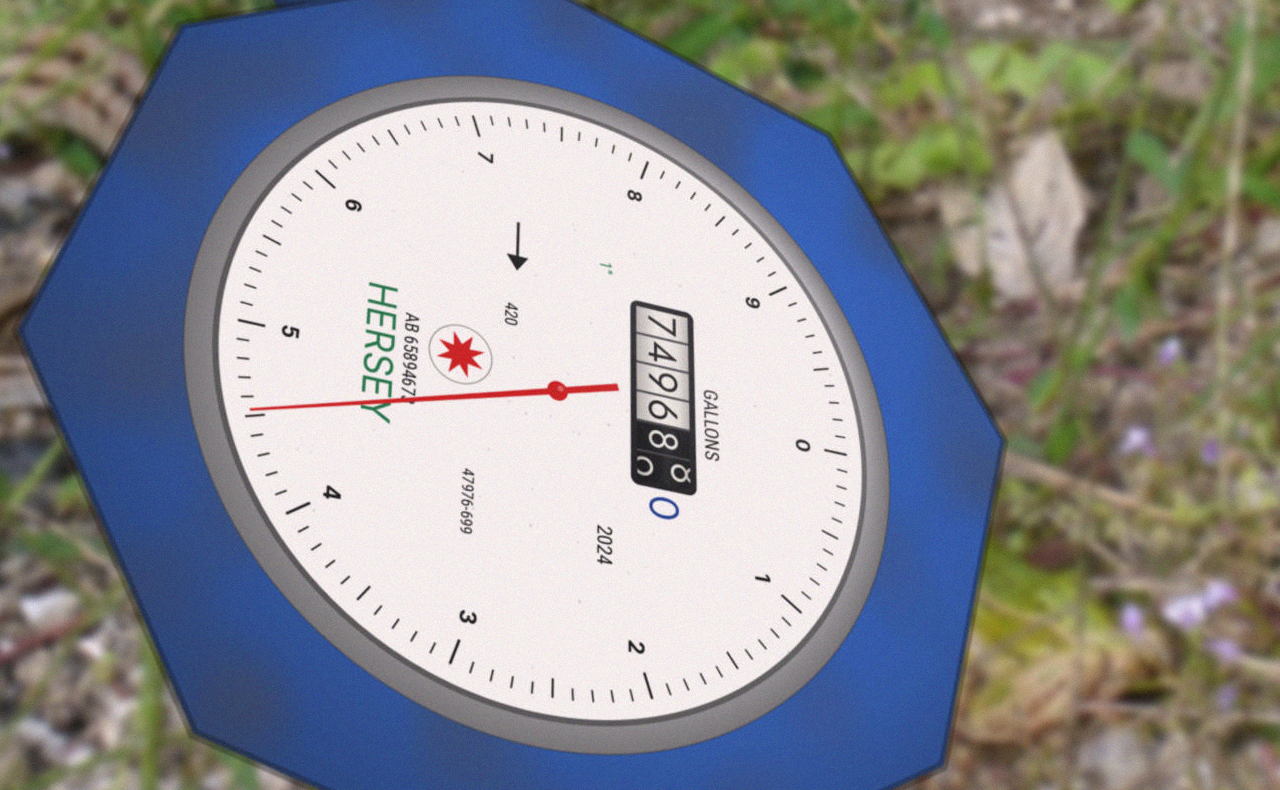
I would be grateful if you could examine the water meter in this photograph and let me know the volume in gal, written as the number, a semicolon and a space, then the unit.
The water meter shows 7496884.5; gal
